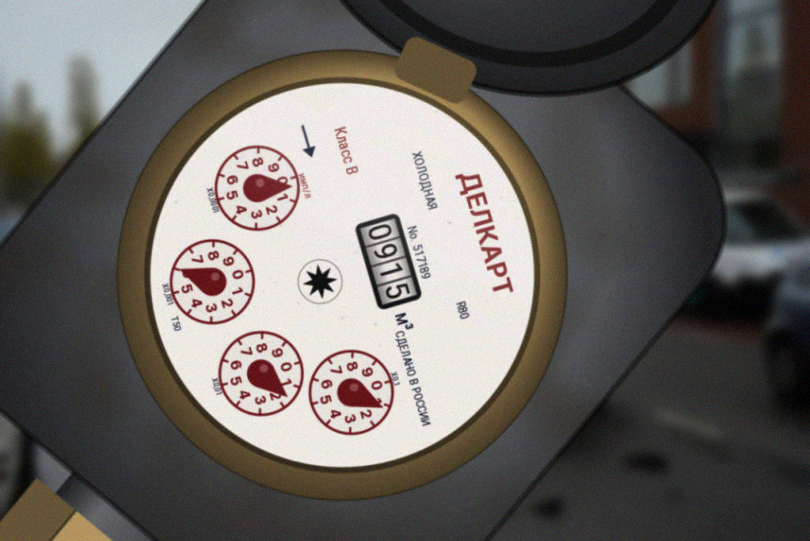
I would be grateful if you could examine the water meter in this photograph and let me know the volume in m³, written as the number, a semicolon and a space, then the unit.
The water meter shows 915.1160; m³
